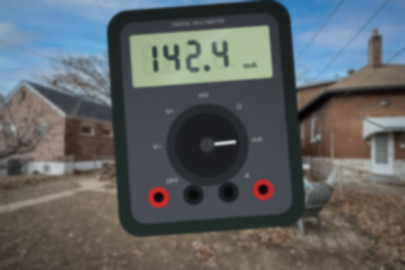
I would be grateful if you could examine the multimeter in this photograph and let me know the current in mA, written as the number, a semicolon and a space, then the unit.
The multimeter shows 142.4; mA
